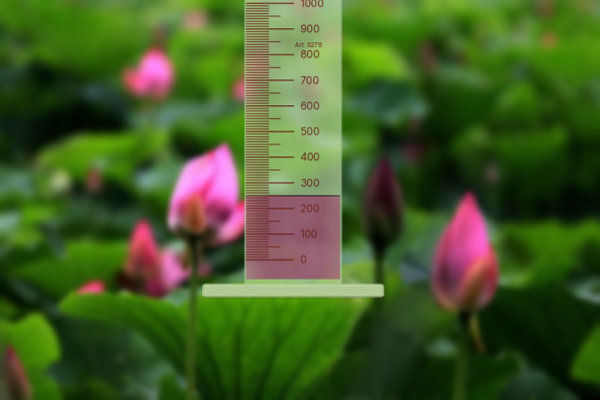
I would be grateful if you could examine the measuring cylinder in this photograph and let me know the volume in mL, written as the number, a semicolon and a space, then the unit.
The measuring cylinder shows 250; mL
